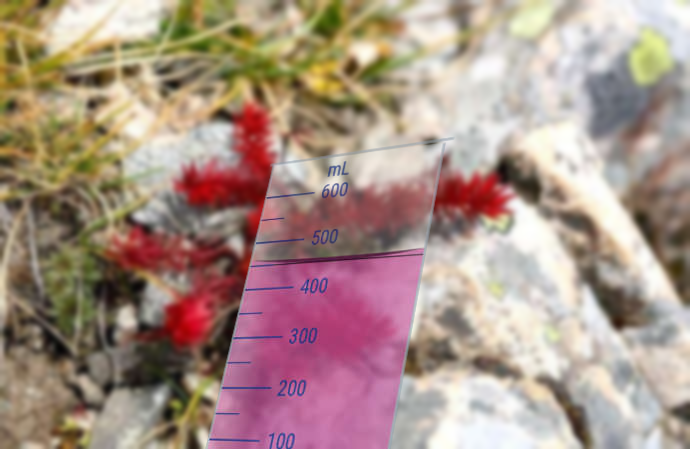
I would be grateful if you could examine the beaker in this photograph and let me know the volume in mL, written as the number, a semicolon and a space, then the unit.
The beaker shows 450; mL
